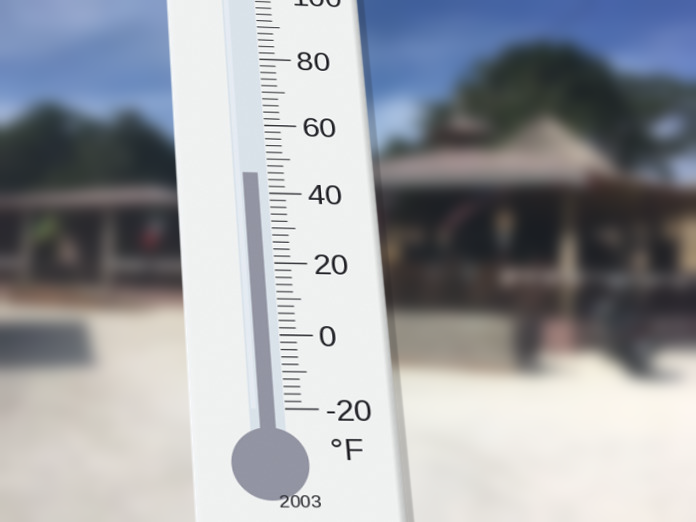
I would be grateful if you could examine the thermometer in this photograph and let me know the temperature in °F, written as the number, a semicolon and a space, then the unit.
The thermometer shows 46; °F
